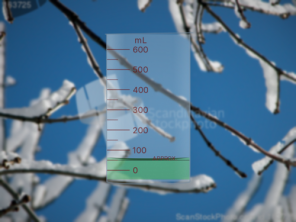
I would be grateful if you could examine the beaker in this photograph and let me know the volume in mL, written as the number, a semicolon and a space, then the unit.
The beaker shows 50; mL
